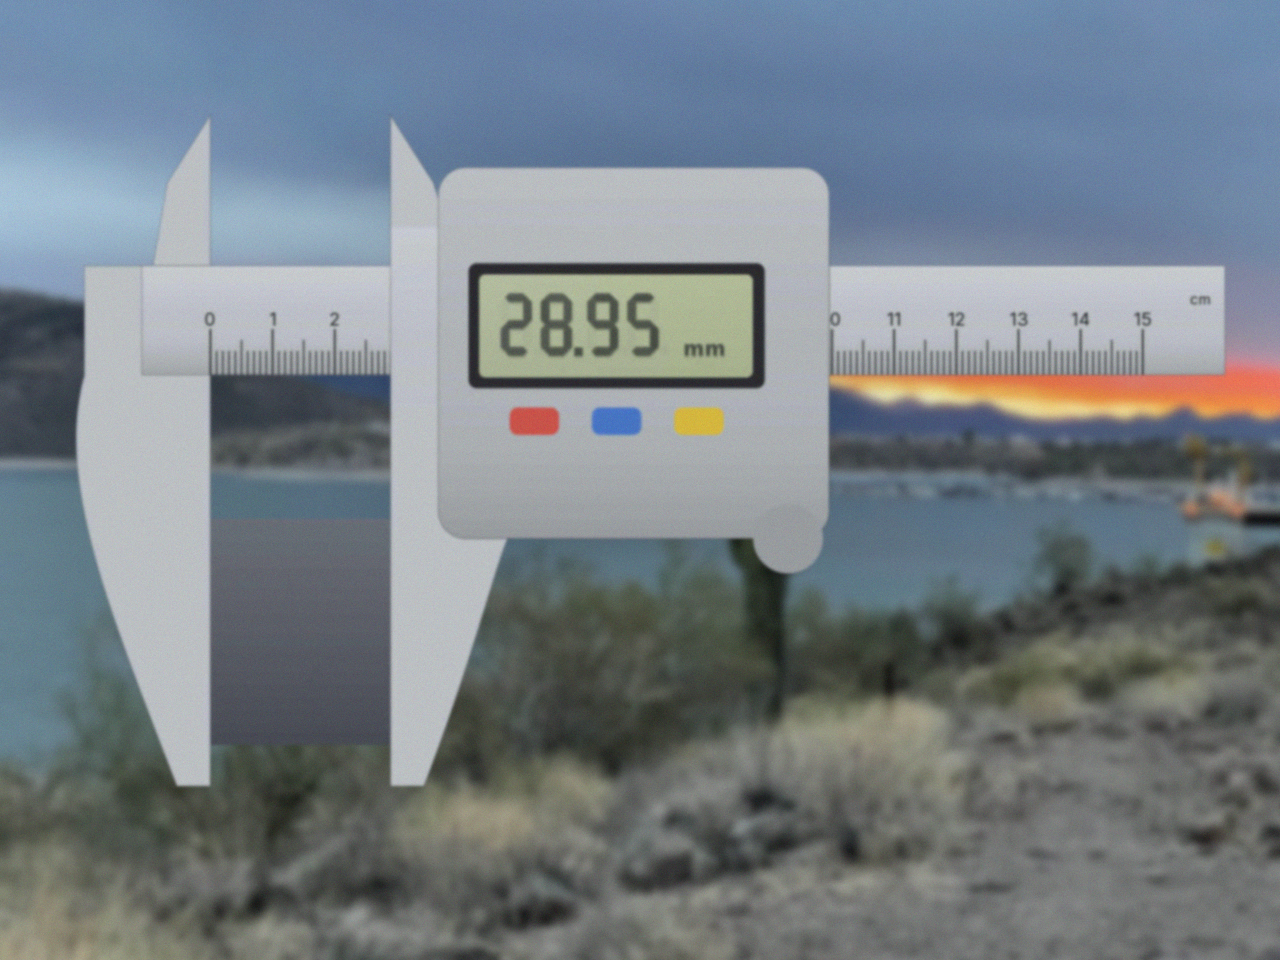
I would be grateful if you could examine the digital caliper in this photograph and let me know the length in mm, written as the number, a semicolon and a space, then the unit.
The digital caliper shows 28.95; mm
